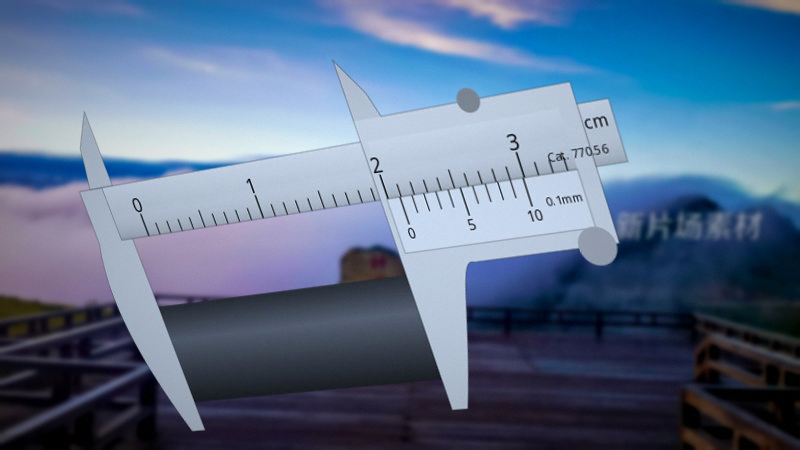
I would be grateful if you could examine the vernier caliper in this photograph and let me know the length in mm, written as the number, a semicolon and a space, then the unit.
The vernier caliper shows 20.9; mm
